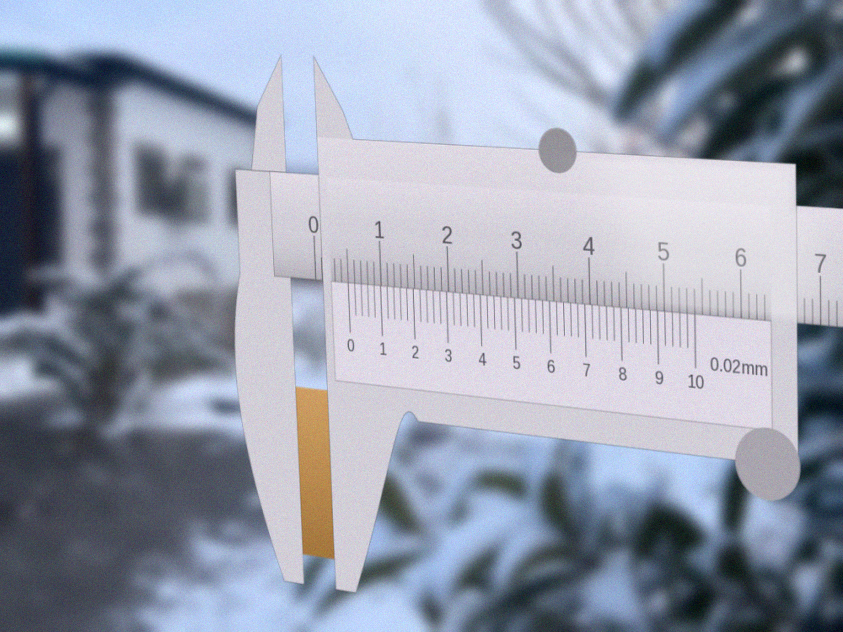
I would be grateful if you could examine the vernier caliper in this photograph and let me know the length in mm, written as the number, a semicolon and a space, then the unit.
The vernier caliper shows 5.0; mm
